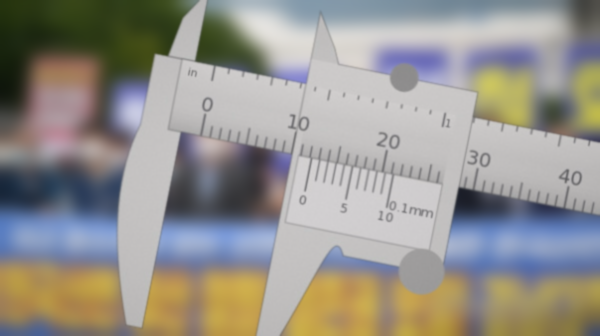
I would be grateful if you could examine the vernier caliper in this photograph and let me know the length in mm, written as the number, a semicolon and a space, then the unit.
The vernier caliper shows 12.2; mm
